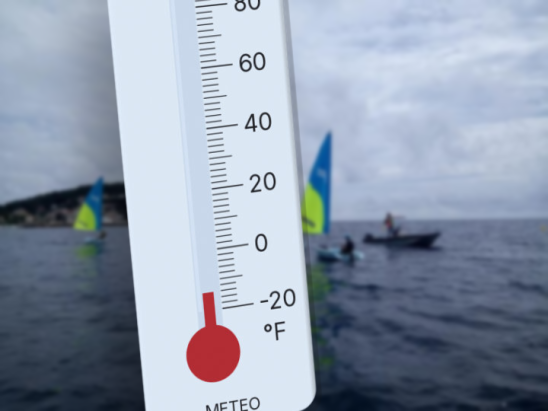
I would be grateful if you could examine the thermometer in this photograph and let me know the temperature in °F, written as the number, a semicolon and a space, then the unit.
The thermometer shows -14; °F
